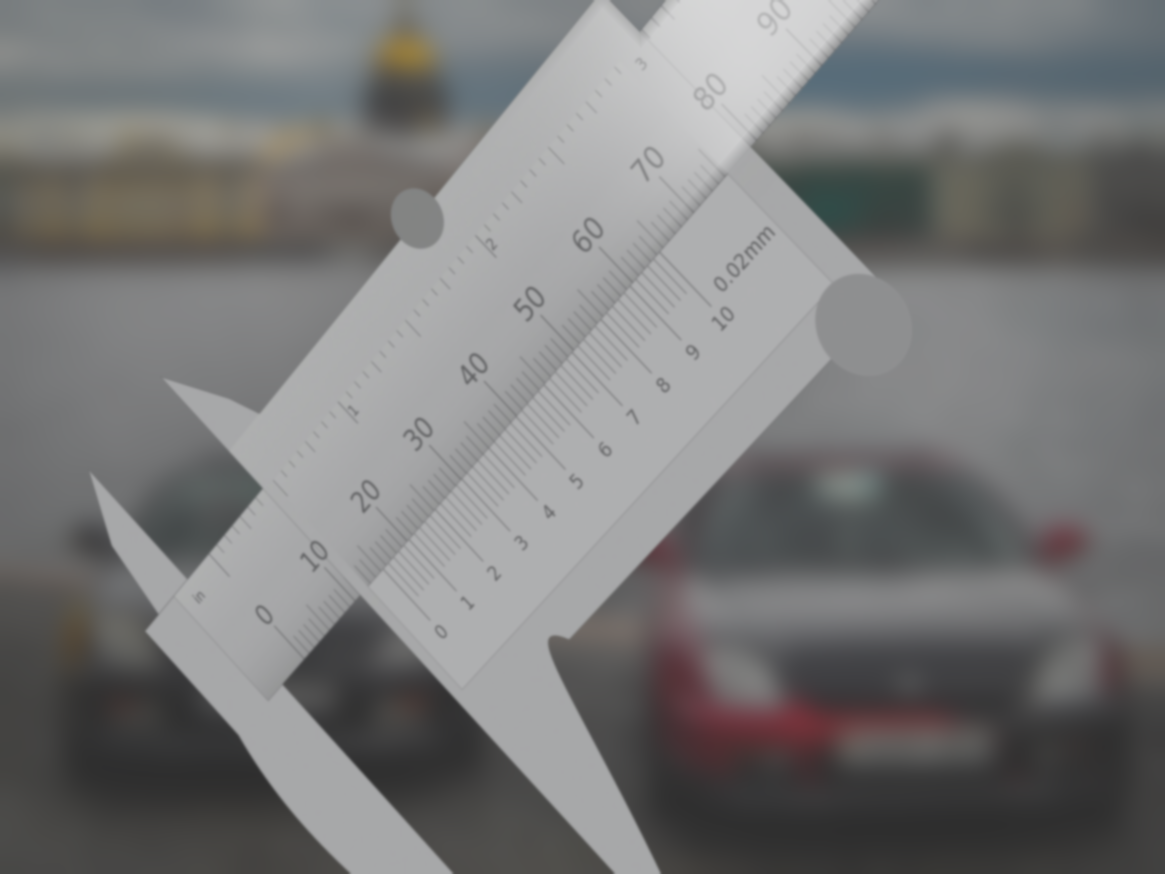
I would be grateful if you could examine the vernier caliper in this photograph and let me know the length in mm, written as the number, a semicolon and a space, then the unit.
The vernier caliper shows 15.4; mm
